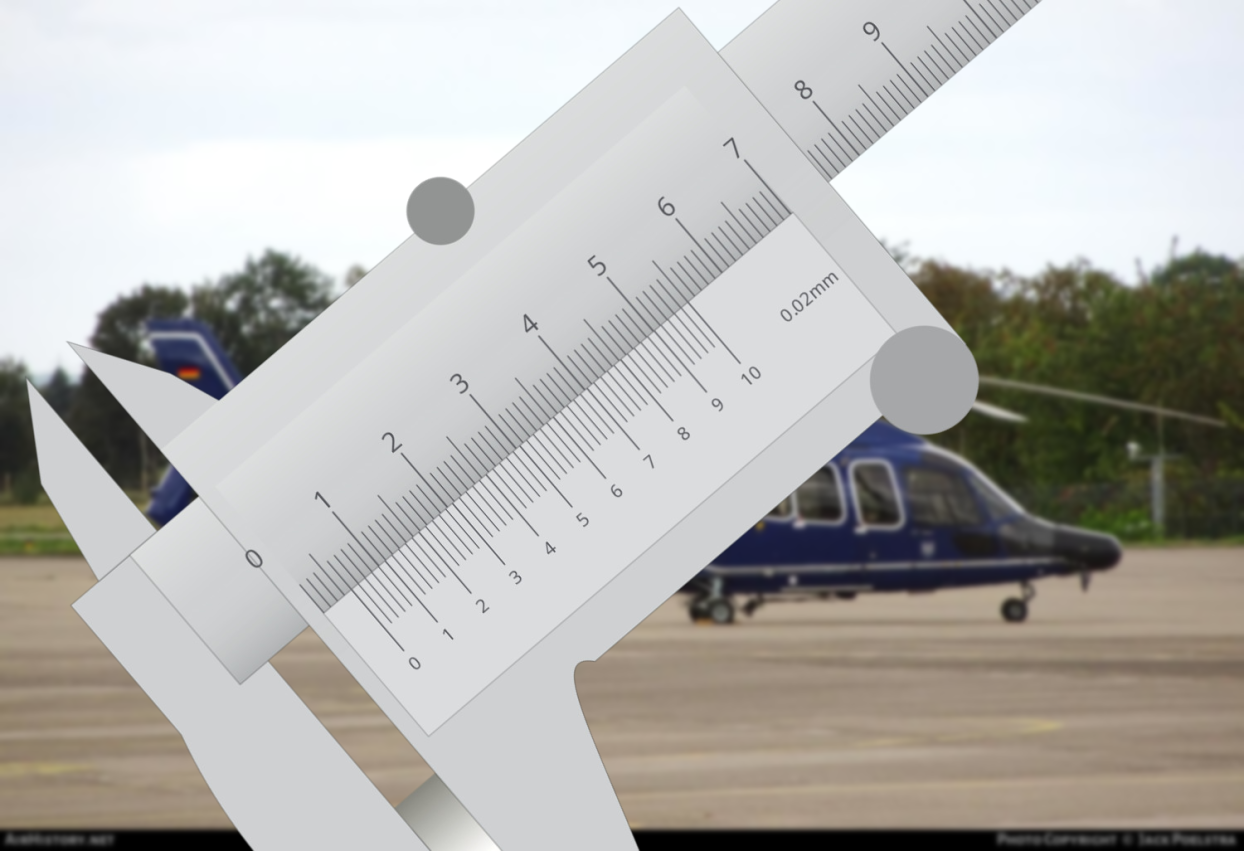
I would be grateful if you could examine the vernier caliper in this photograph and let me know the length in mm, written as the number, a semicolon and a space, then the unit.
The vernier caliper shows 6.0; mm
